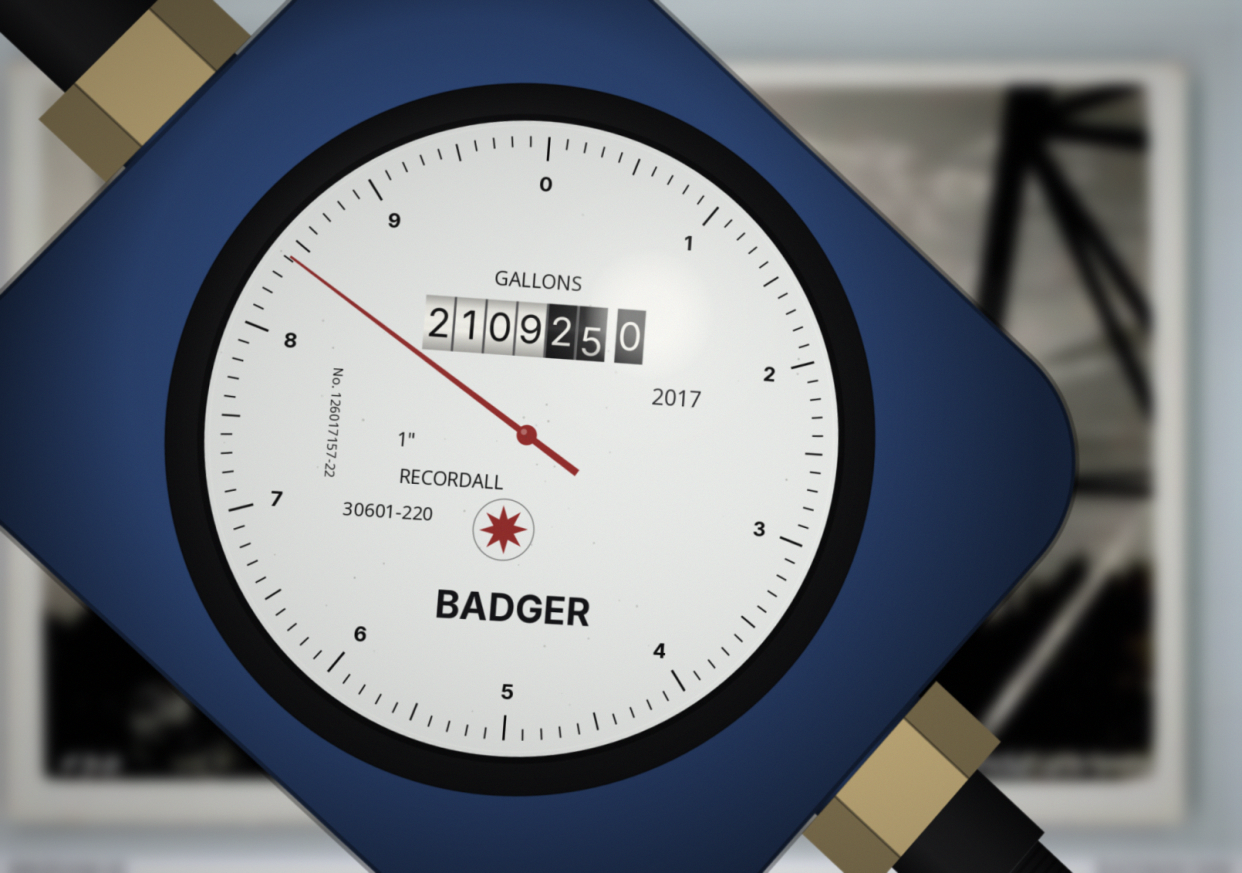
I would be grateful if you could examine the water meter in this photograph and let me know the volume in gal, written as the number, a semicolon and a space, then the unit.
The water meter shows 2109248.4; gal
